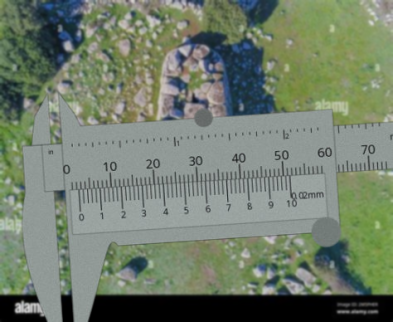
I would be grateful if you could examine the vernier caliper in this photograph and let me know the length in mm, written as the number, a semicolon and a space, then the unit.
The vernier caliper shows 2.5; mm
